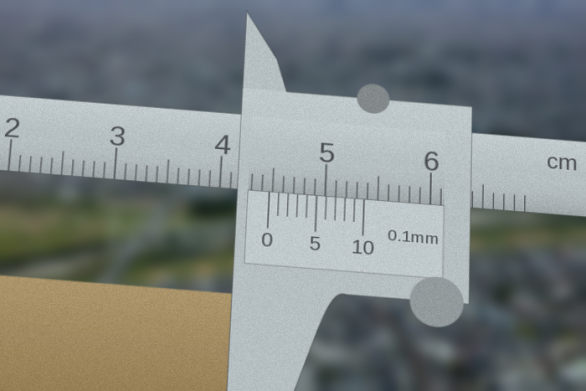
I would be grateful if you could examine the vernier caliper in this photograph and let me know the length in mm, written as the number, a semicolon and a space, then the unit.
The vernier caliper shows 44.7; mm
